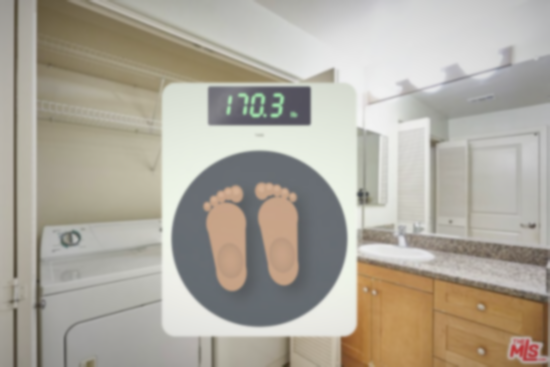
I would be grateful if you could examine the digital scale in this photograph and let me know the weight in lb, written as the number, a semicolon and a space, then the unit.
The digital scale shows 170.3; lb
